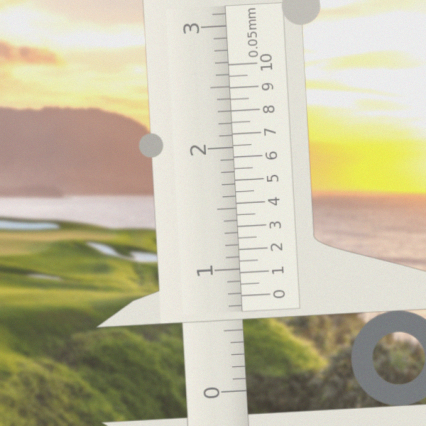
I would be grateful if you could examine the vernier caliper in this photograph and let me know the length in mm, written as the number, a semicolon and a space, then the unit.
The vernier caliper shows 7.8; mm
